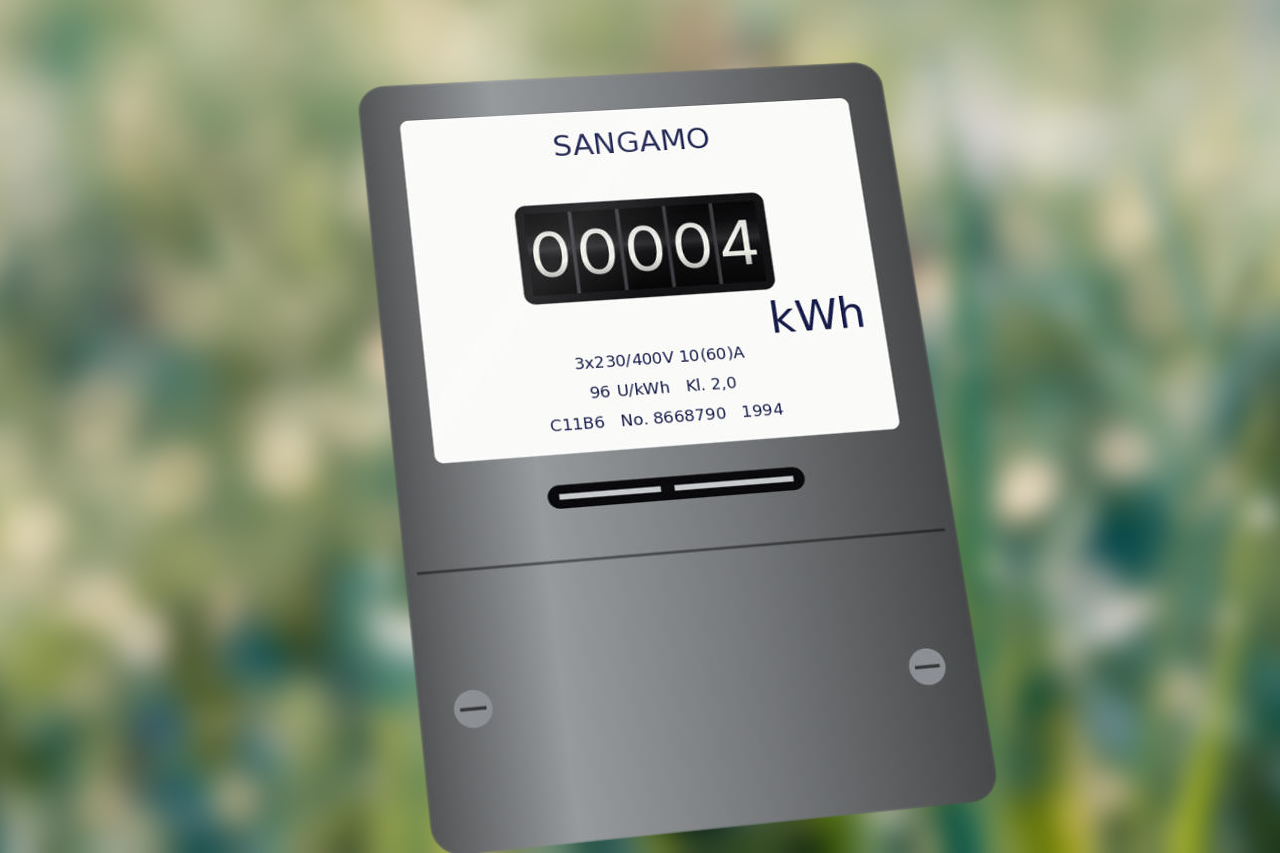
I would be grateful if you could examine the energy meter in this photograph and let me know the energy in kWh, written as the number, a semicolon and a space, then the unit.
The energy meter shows 4; kWh
